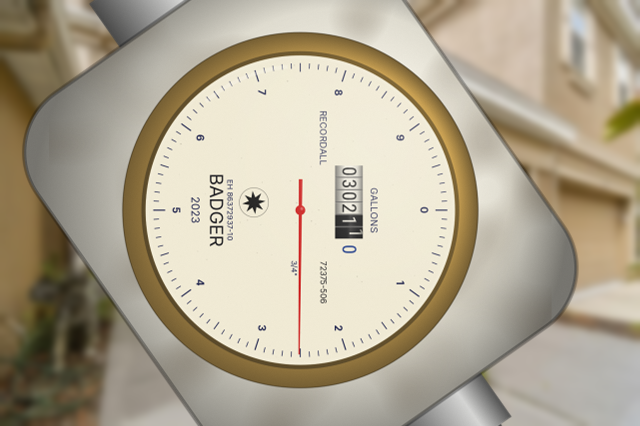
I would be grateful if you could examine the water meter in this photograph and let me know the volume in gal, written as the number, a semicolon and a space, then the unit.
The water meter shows 302112.5; gal
